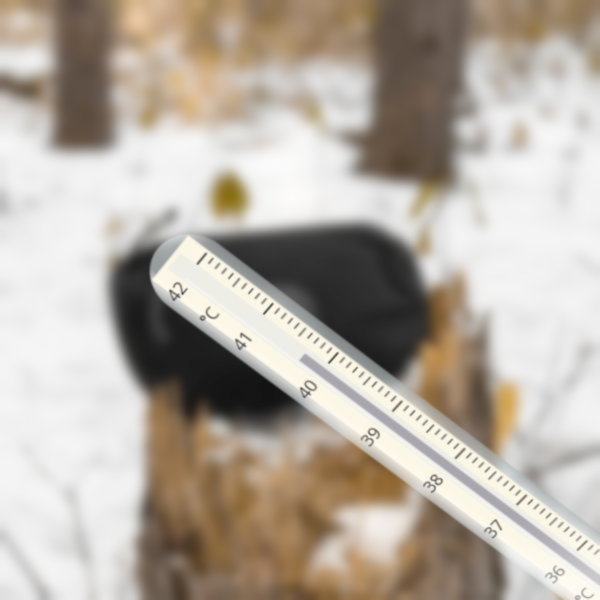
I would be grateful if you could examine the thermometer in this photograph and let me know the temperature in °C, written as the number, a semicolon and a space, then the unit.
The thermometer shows 40.3; °C
